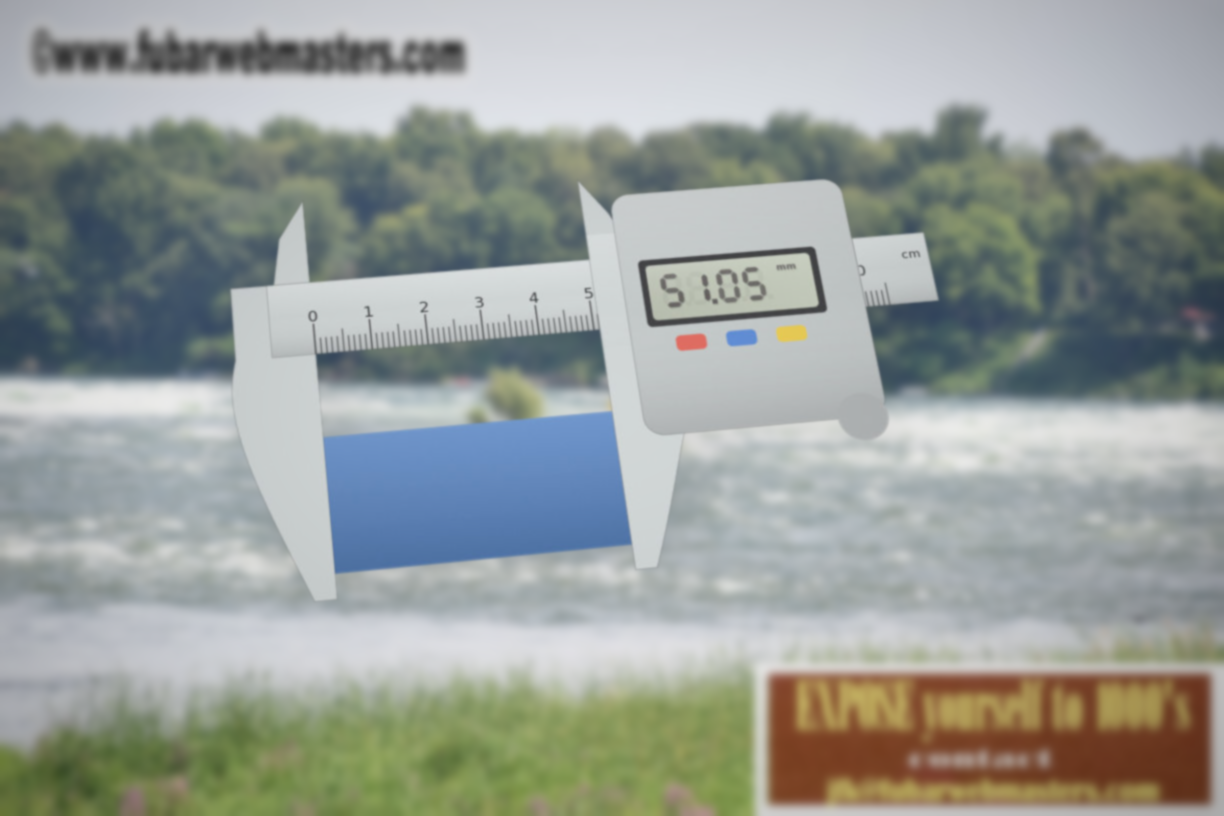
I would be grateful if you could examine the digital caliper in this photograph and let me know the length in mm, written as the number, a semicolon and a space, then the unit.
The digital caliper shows 51.05; mm
